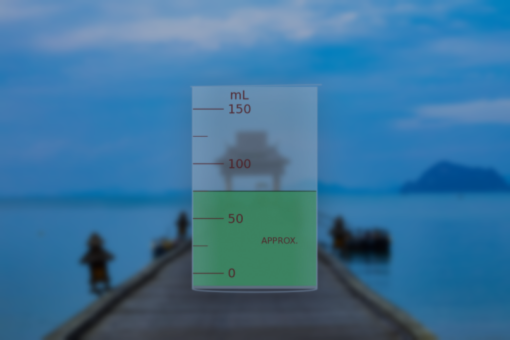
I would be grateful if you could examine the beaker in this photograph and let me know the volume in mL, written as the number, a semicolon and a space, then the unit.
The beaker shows 75; mL
